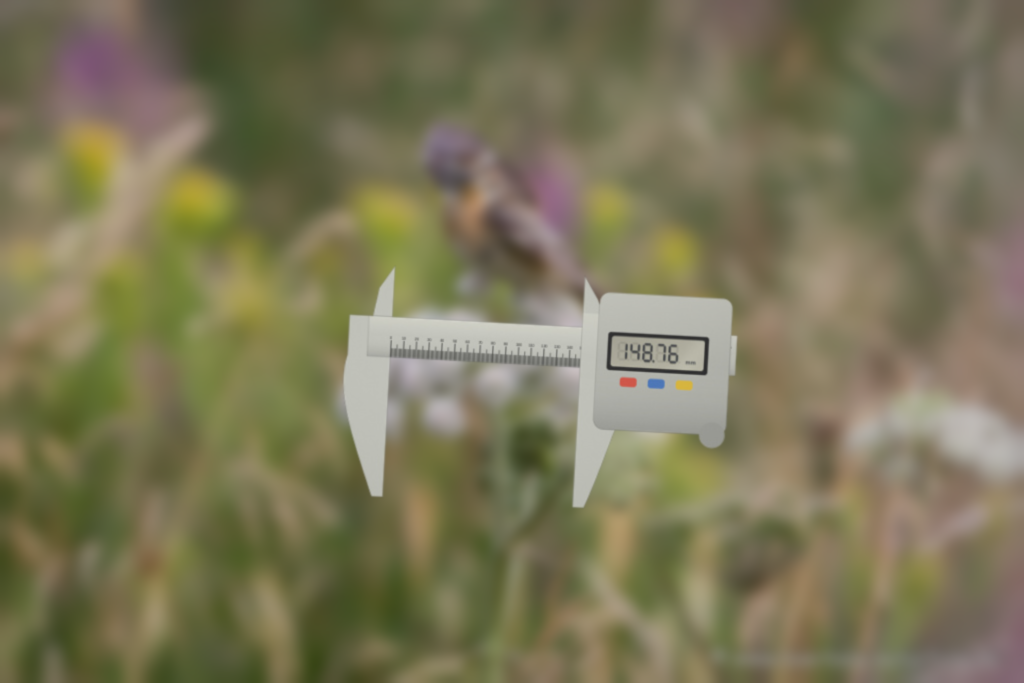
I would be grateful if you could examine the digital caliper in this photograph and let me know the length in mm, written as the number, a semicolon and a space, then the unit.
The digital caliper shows 148.76; mm
